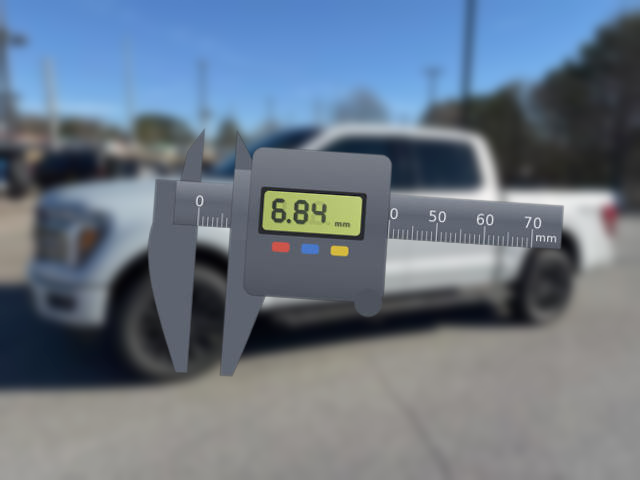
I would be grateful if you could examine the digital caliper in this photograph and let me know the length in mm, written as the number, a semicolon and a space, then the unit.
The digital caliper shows 6.84; mm
